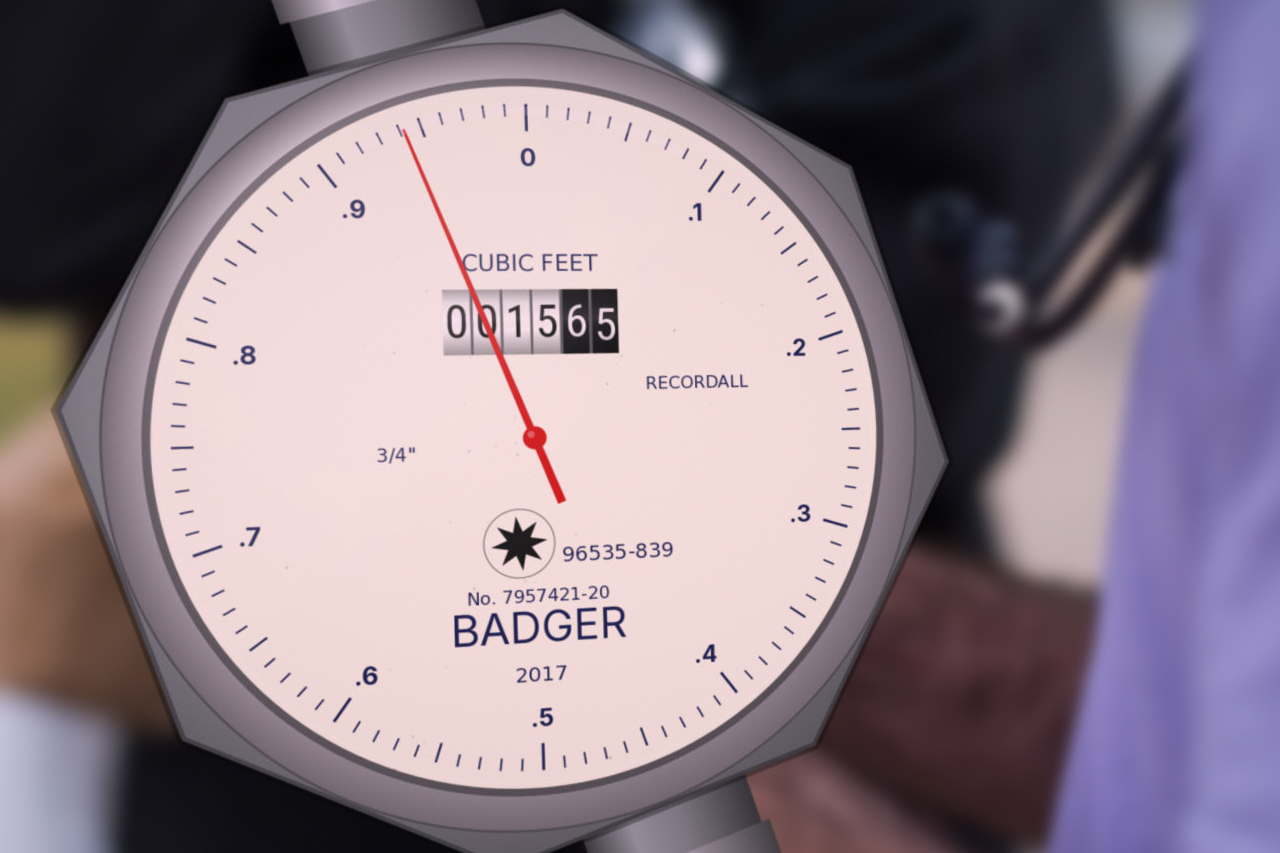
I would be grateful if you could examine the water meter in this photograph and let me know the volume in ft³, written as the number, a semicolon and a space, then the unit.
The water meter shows 1564.94; ft³
